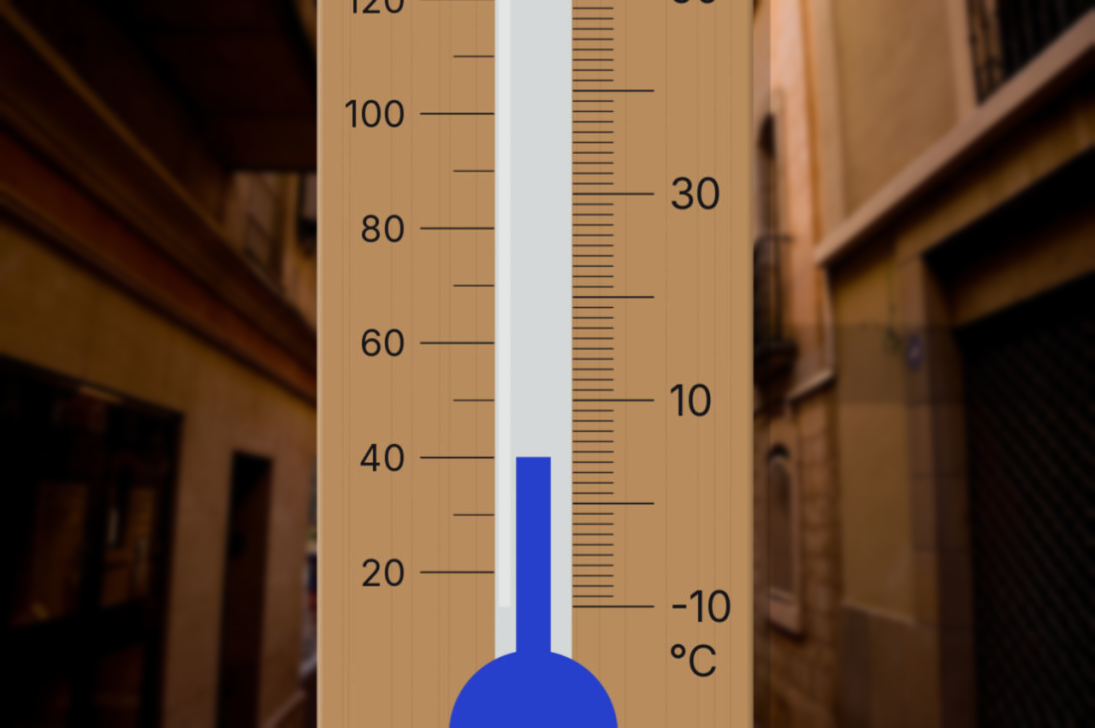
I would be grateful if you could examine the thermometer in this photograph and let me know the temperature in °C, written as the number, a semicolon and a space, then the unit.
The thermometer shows 4.5; °C
